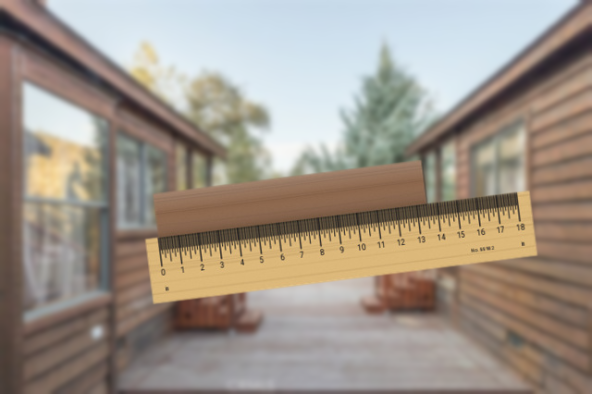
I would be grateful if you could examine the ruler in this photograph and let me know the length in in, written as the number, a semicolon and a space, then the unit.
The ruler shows 13.5; in
